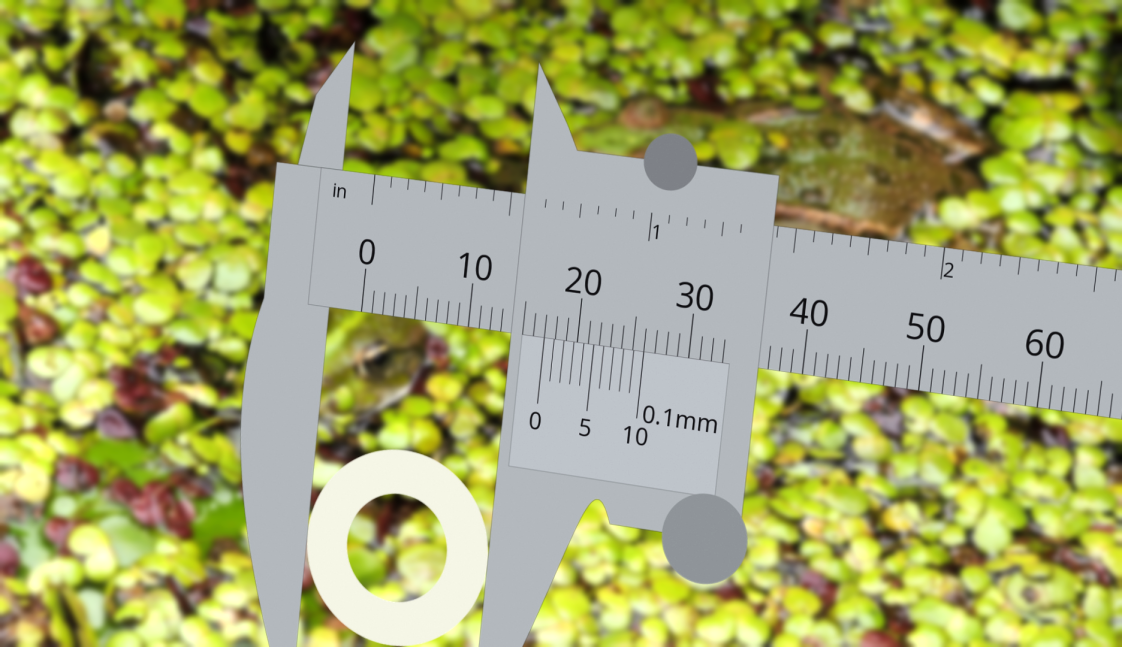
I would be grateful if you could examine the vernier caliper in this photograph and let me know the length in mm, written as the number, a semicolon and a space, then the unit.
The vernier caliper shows 17.0; mm
